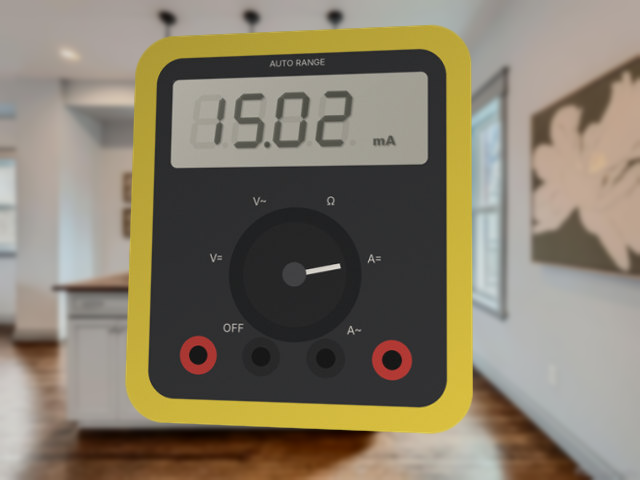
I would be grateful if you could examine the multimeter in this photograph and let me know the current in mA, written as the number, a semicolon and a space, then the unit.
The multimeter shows 15.02; mA
